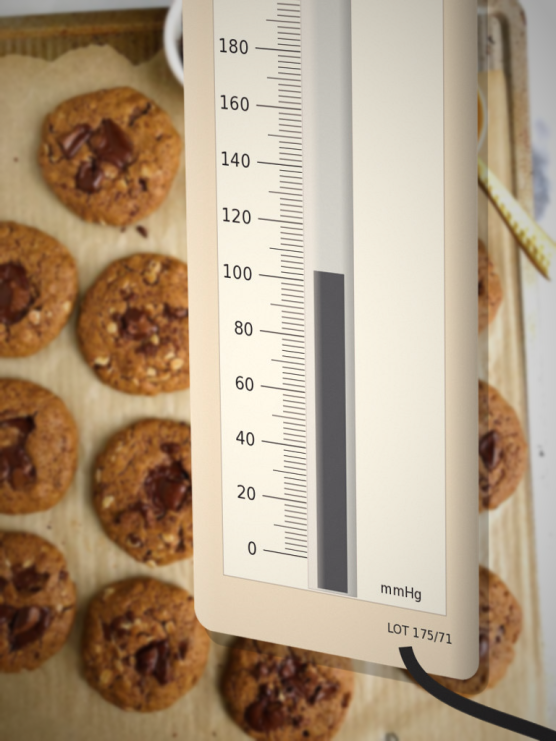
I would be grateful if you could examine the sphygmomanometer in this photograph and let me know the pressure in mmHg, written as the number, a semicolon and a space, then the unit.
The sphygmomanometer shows 104; mmHg
